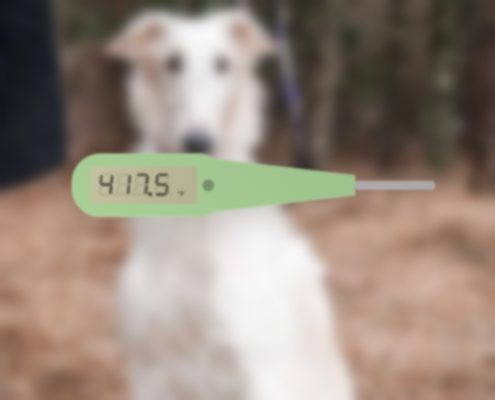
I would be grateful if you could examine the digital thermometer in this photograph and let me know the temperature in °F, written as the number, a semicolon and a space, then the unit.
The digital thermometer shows 417.5; °F
